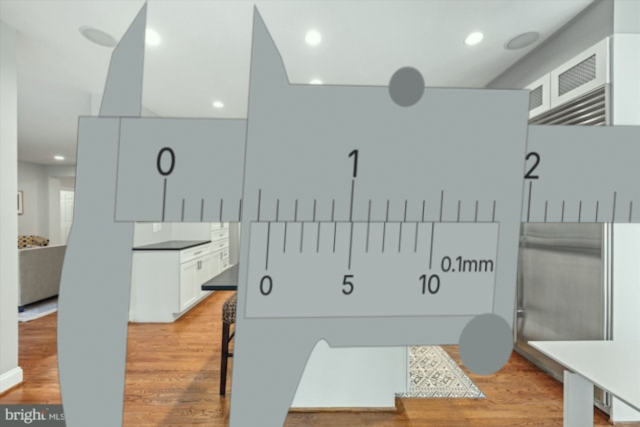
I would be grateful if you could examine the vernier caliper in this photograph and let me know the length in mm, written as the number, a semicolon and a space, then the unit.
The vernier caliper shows 5.6; mm
